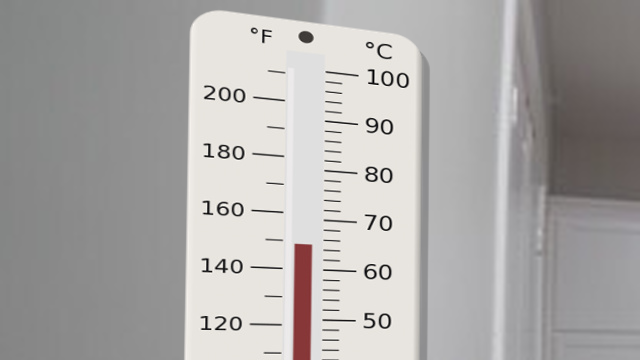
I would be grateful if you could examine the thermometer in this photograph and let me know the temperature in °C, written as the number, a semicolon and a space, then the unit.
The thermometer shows 65; °C
